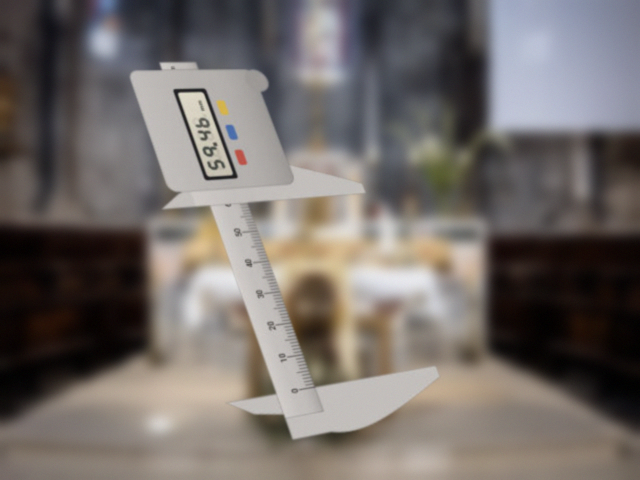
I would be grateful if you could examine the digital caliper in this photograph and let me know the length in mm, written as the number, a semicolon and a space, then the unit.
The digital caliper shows 59.46; mm
